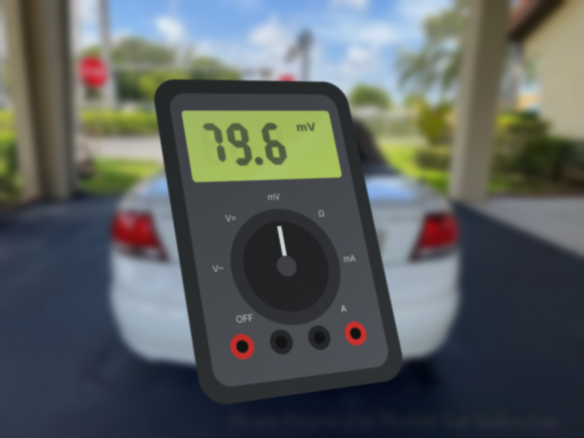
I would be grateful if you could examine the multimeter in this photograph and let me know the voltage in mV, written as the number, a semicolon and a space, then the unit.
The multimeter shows 79.6; mV
